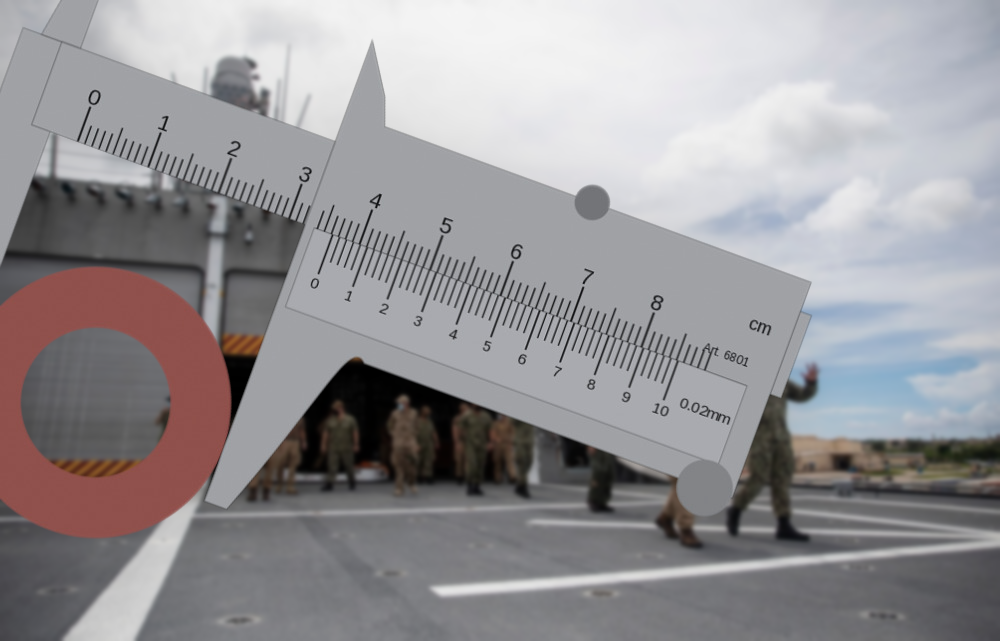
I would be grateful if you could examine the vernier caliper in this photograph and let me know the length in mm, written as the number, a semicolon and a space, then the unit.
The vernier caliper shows 36.2; mm
